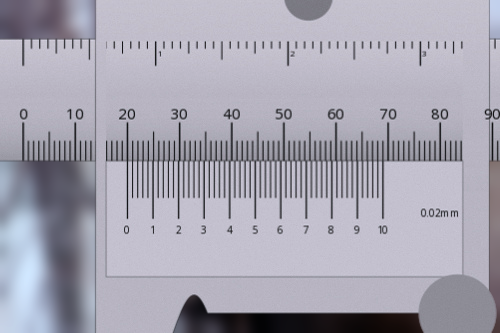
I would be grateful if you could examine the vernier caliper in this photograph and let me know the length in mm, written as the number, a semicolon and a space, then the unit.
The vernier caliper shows 20.0; mm
